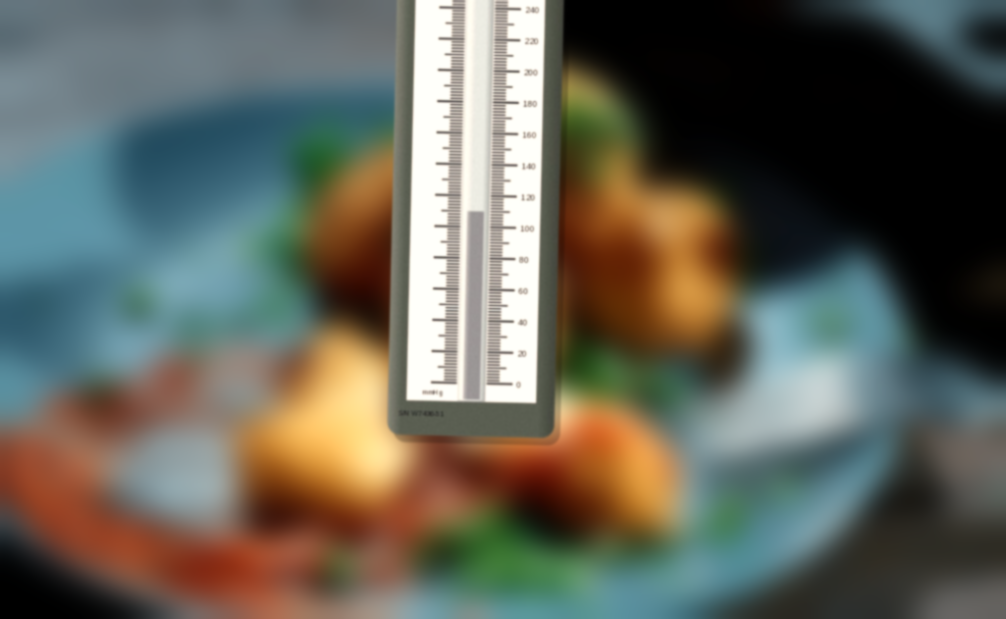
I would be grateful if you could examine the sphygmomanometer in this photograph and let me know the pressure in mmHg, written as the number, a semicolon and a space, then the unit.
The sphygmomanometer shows 110; mmHg
